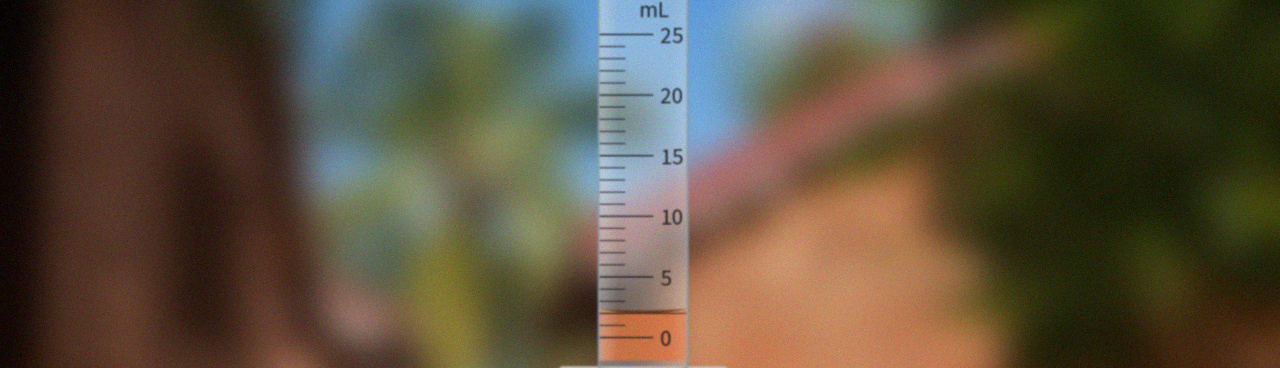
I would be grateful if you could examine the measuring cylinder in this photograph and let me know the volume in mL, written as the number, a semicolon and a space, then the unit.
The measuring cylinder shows 2; mL
